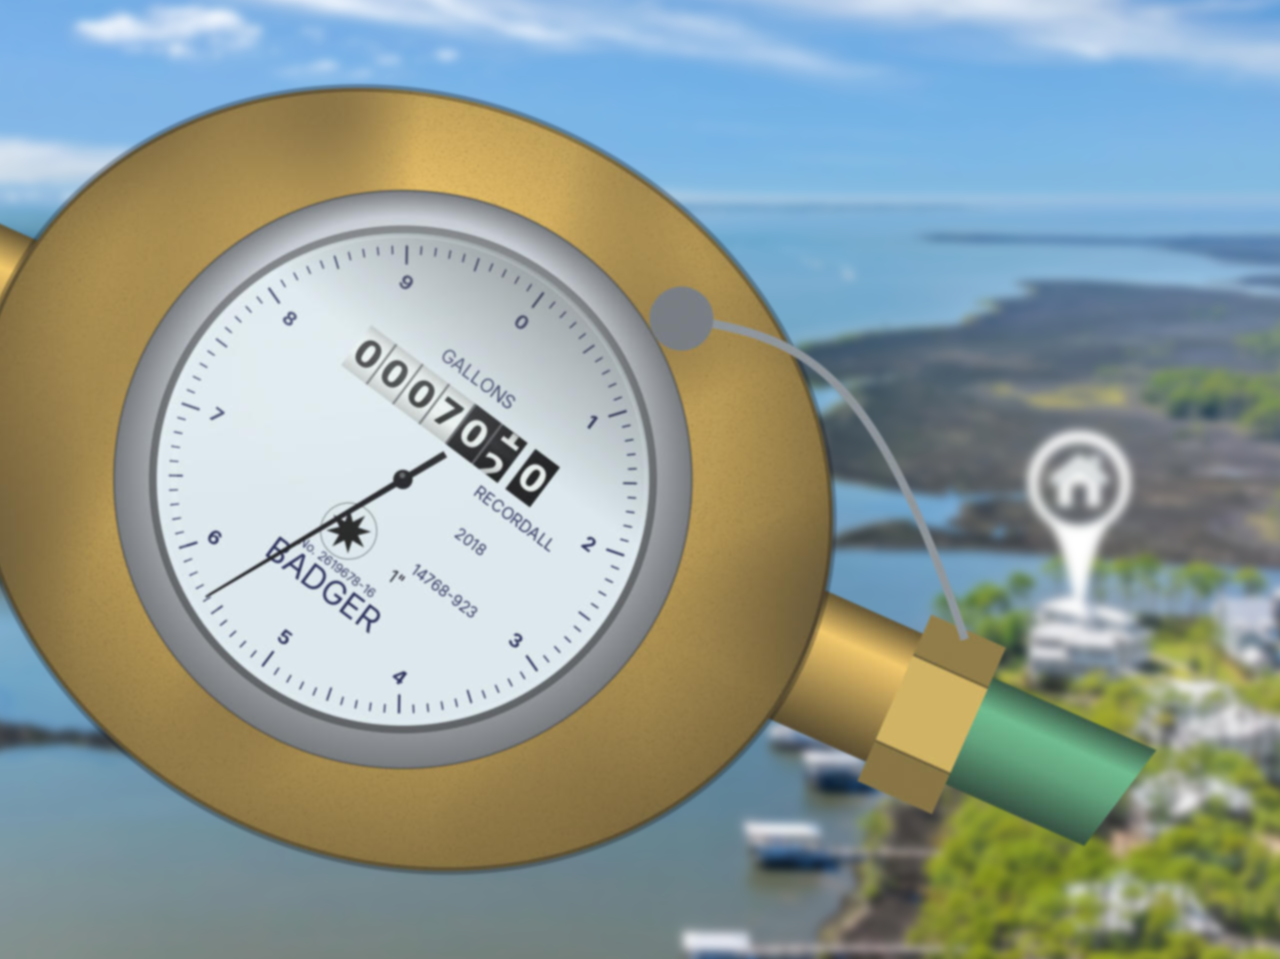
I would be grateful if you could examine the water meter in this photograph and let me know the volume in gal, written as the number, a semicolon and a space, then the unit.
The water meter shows 7015.6; gal
